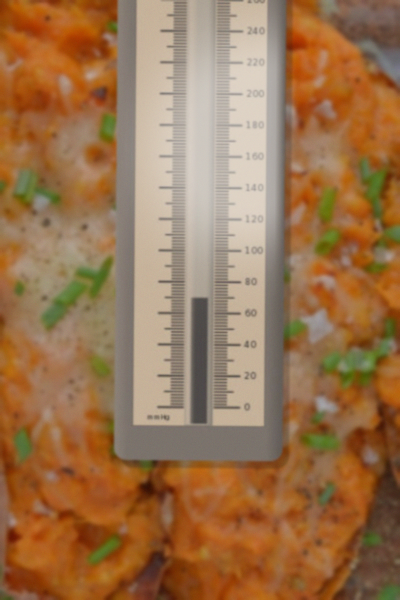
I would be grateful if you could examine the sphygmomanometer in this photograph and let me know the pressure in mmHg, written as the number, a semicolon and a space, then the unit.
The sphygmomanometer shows 70; mmHg
